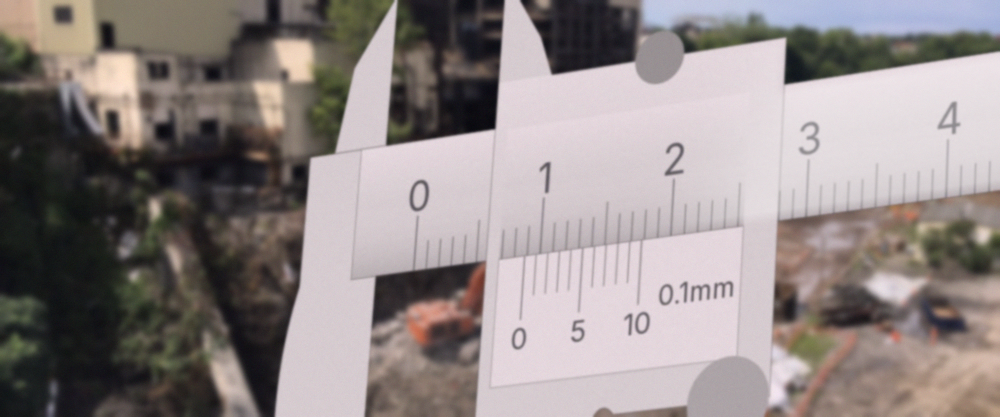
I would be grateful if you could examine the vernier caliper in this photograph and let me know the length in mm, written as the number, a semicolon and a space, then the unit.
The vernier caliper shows 8.8; mm
